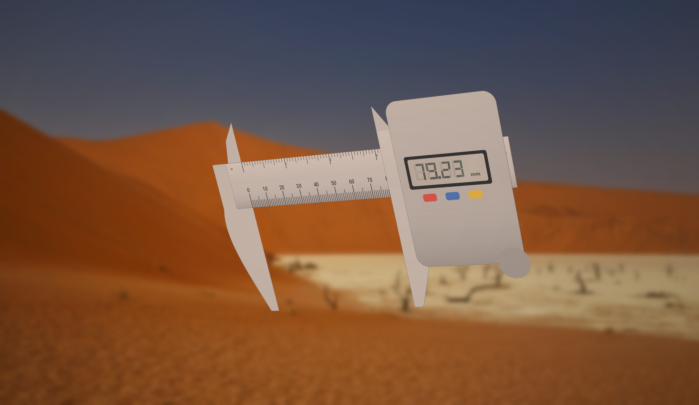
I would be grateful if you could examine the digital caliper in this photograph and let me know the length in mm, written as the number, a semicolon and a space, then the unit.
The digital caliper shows 79.23; mm
